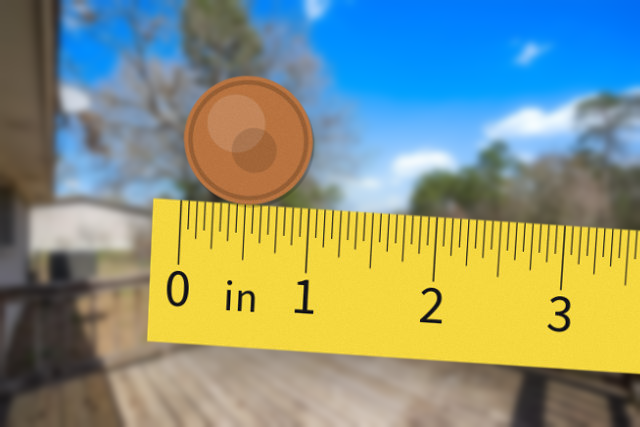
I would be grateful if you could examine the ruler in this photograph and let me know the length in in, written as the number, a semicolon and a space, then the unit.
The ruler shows 1; in
